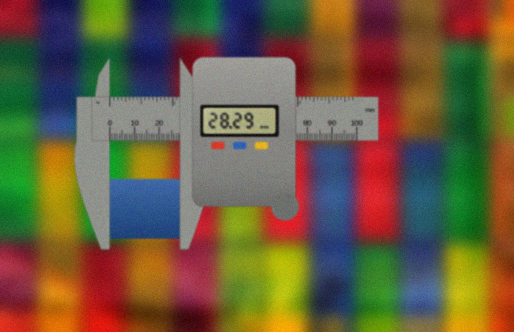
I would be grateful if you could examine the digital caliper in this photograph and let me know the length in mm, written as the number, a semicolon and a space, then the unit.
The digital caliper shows 28.29; mm
